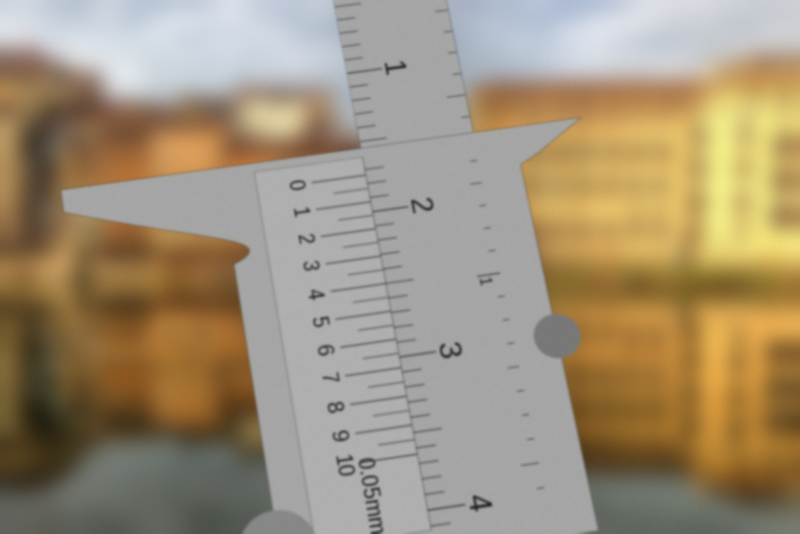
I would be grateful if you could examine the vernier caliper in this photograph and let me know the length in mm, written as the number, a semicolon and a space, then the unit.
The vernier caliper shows 17.4; mm
